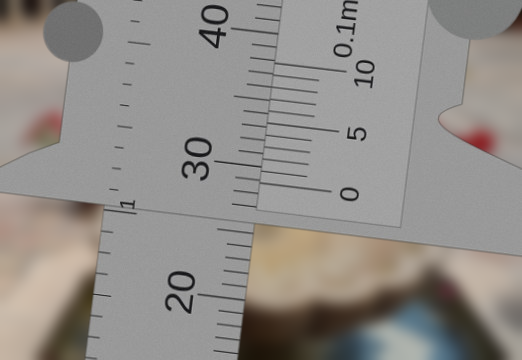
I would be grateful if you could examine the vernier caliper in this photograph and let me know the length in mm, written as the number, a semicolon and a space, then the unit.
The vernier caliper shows 28.8; mm
